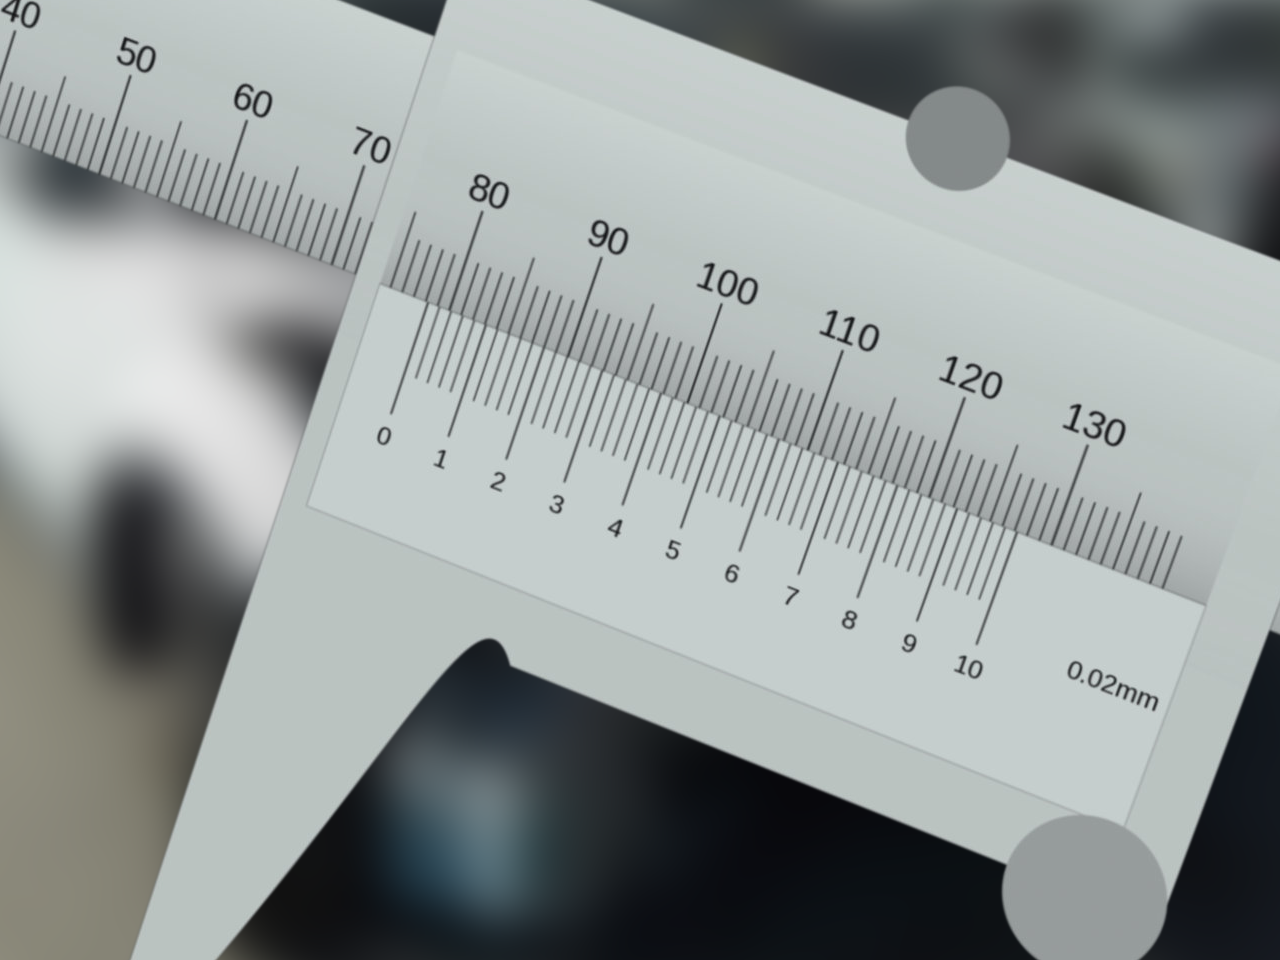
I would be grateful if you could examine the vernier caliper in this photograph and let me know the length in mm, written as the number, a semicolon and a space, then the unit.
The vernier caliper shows 78.2; mm
